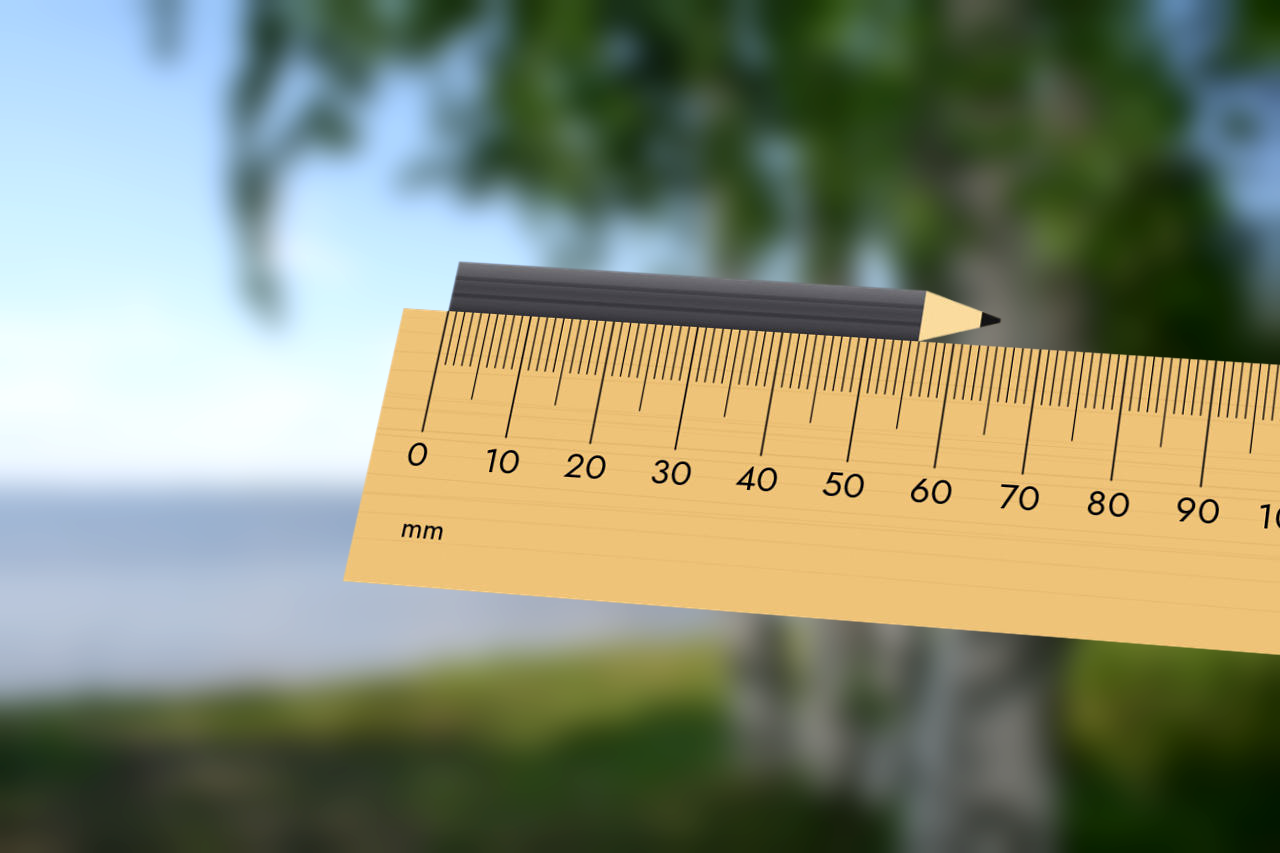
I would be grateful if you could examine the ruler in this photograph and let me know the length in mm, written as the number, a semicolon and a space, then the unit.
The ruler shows 65; mm
